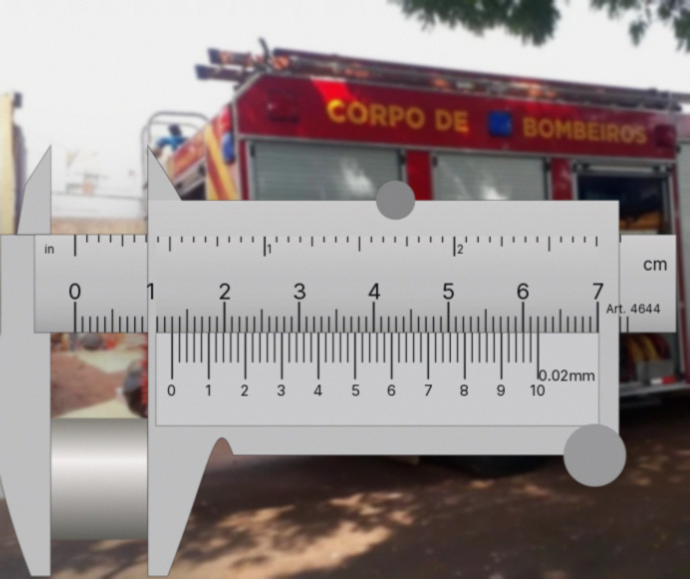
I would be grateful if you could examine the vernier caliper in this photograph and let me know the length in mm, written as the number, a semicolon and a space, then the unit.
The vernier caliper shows 13.0; mm
